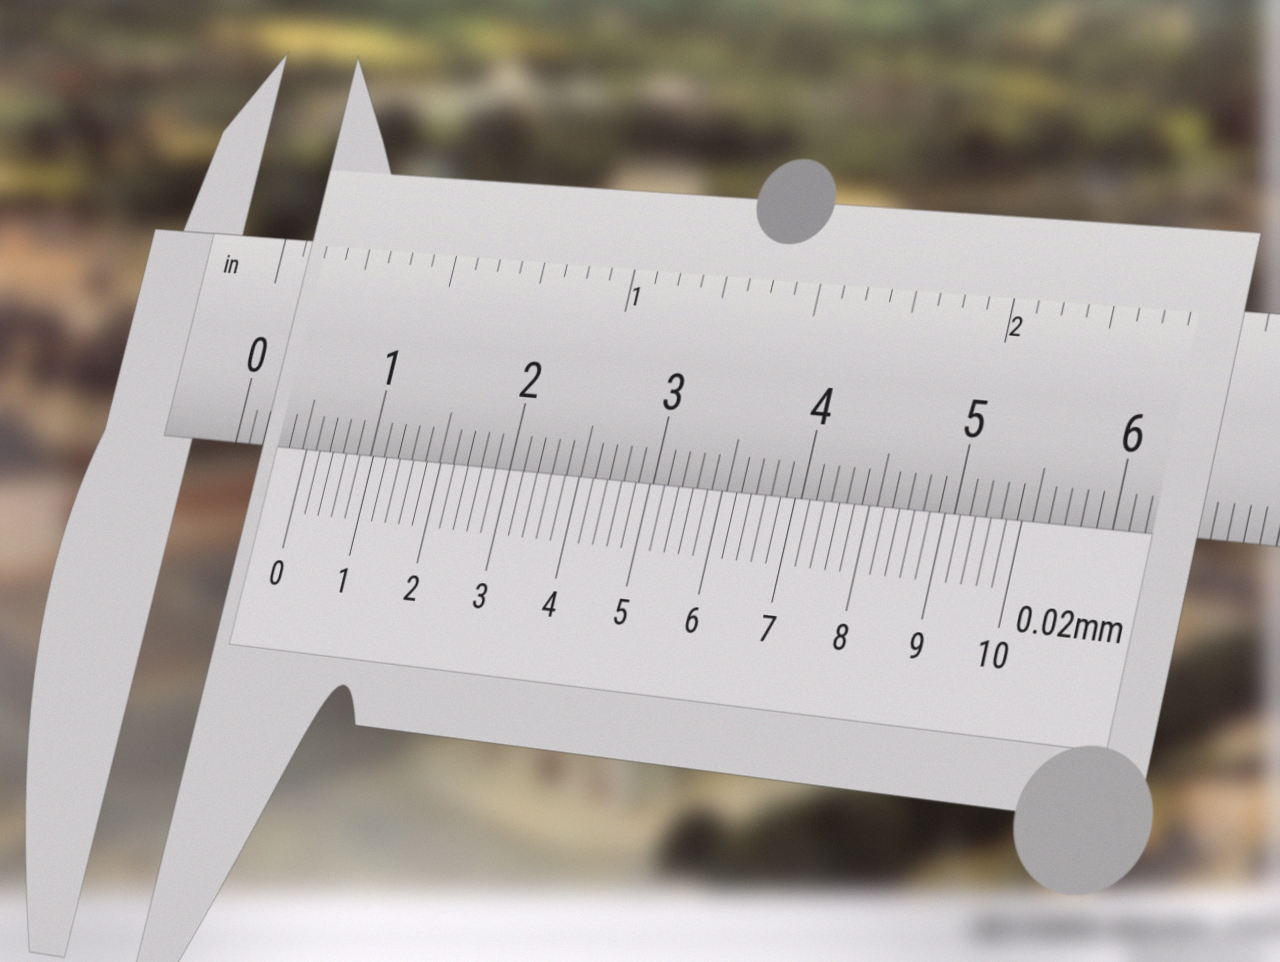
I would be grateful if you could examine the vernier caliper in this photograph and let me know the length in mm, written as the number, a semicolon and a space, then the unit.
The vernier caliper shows 5.3; mm
